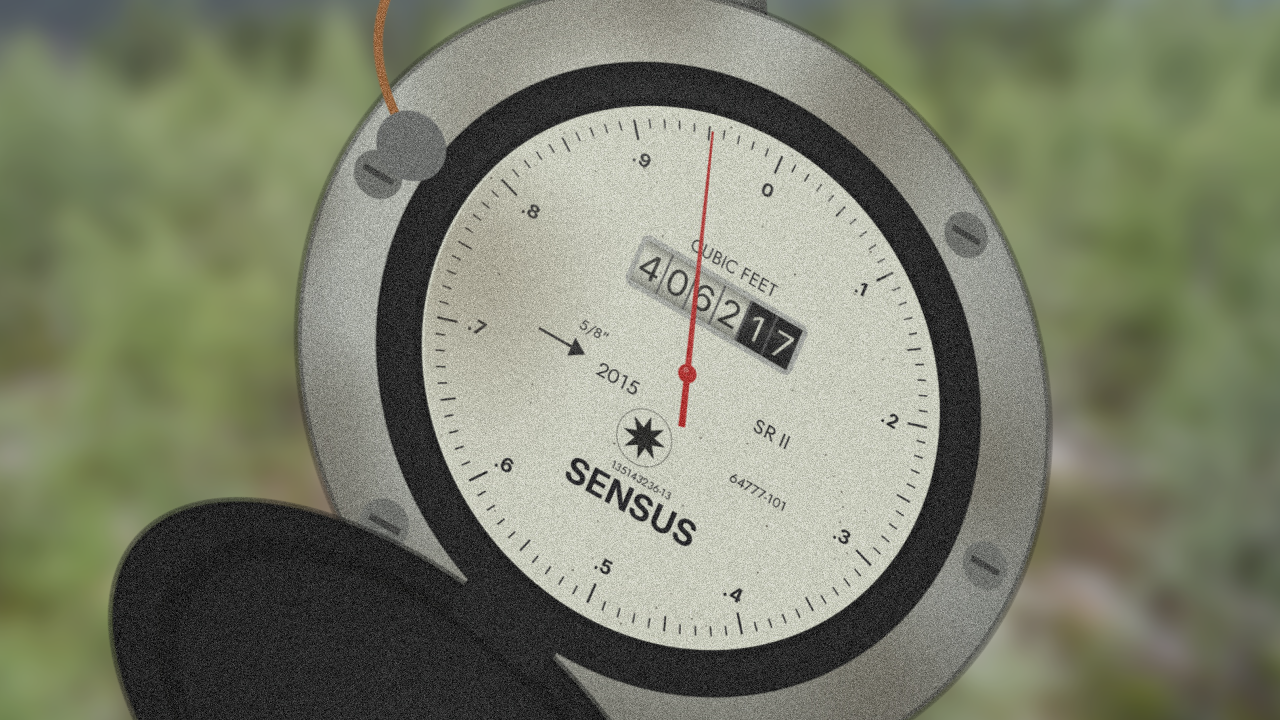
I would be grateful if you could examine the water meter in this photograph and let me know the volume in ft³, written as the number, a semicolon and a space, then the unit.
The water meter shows 406216.95; ft³
